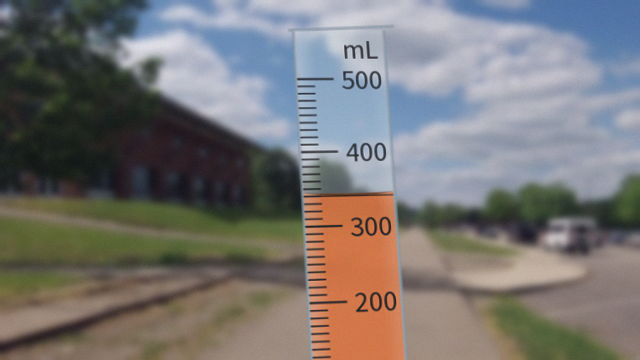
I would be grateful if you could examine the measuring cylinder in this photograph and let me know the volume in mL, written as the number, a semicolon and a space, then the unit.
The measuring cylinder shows 340; mL
